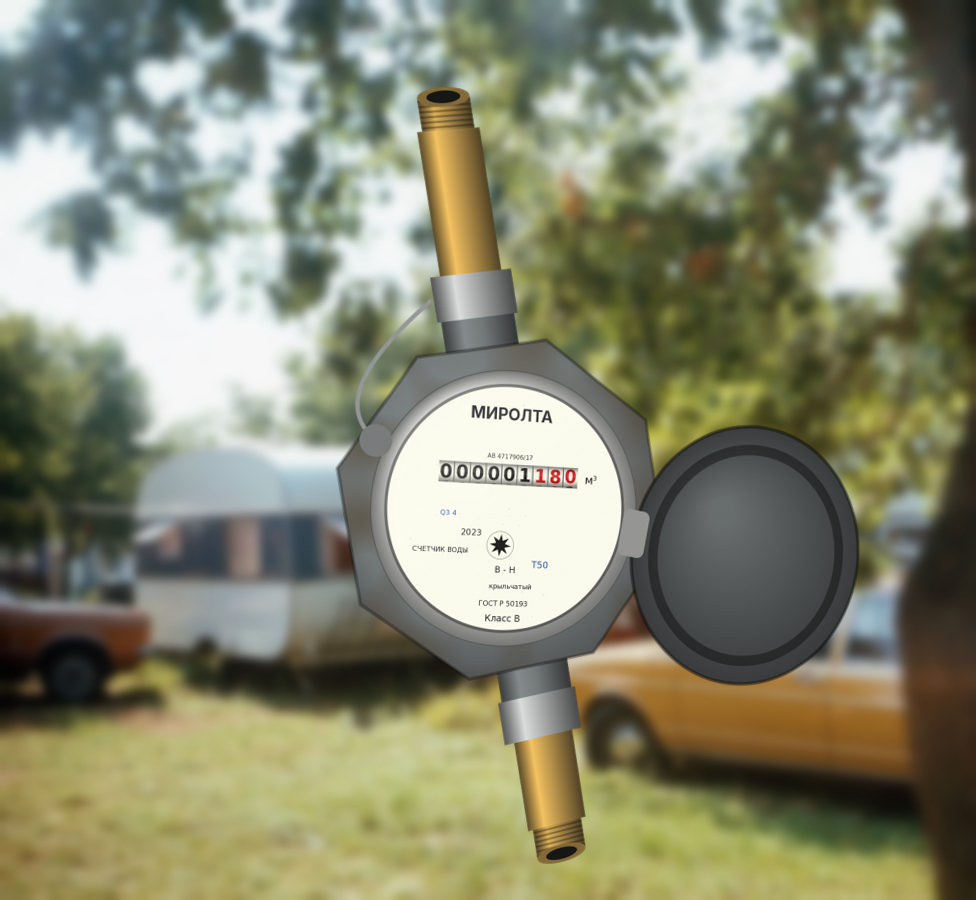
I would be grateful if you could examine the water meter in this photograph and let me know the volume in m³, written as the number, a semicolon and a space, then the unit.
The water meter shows 1.180; m³
